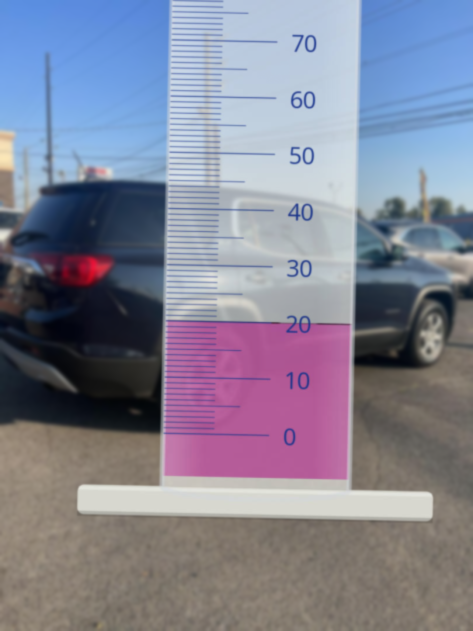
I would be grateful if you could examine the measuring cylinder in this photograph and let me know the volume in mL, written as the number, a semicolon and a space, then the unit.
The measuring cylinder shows 20; mL
